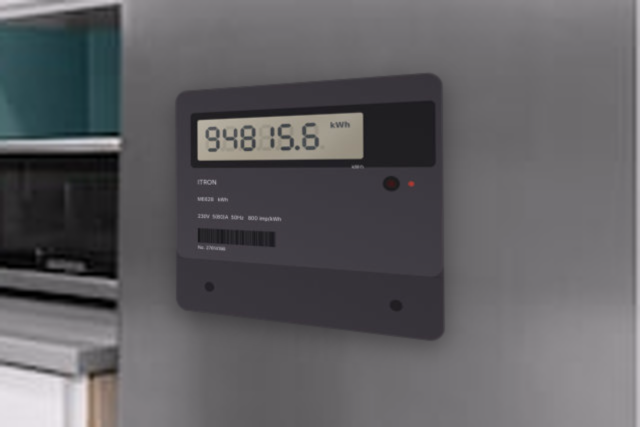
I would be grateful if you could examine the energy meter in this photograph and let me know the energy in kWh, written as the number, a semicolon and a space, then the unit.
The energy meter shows 94815.6; kWh
